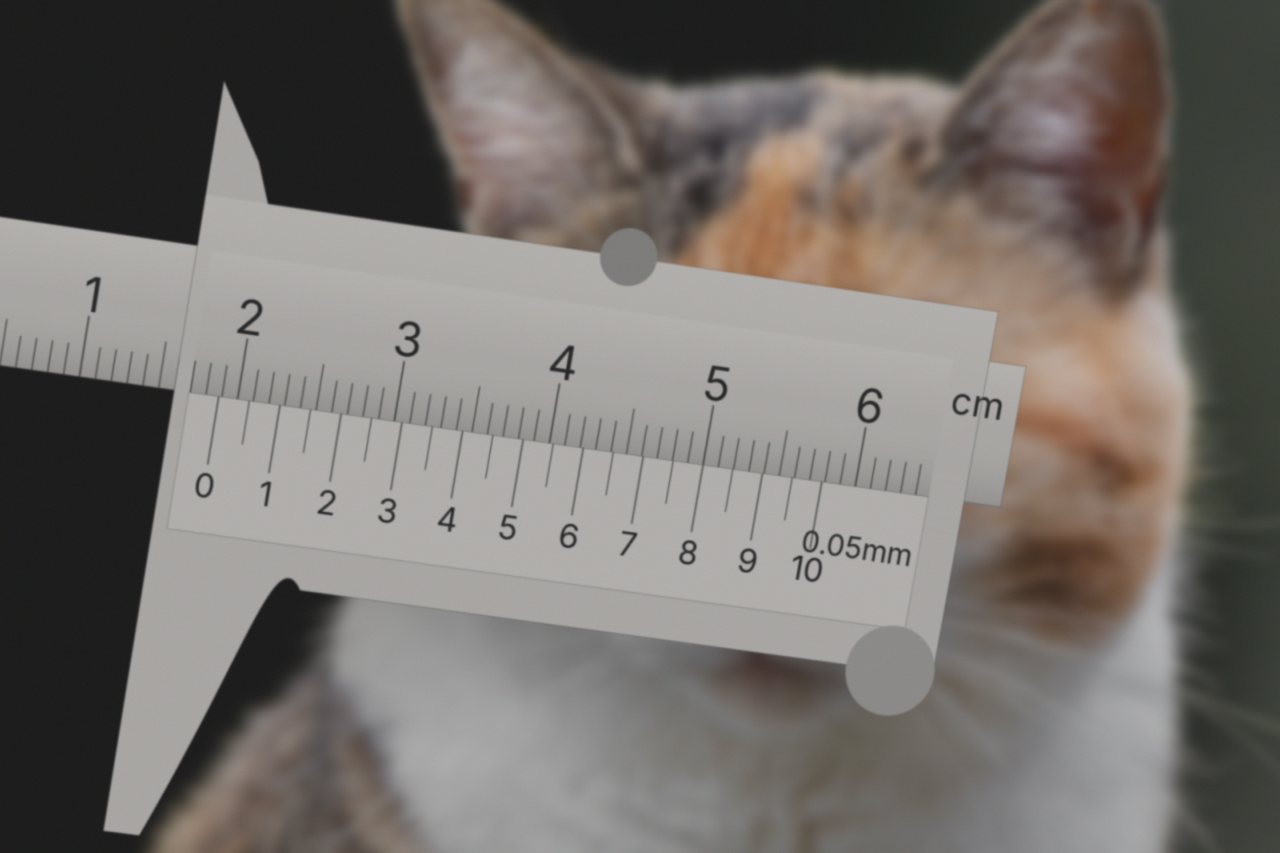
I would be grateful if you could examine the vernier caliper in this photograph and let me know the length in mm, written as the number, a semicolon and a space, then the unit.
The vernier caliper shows 18.8; mm
